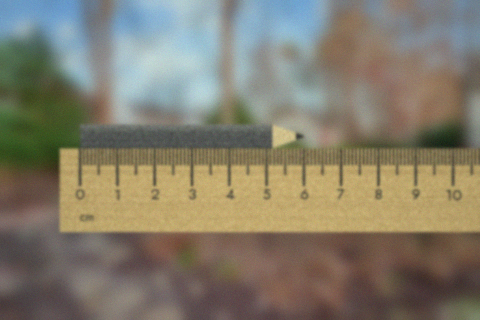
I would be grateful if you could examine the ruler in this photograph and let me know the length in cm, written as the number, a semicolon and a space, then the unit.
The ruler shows 6; cm
